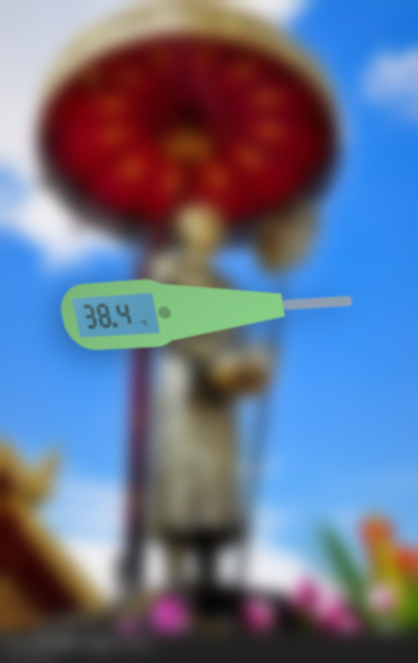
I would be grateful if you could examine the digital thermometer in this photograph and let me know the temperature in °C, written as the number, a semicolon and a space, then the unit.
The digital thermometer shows 38.4; °C
